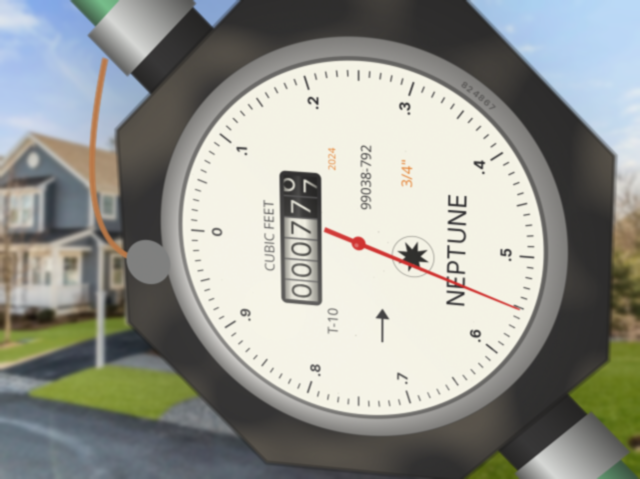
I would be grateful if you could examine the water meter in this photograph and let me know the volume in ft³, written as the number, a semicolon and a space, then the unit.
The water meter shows 776.55; ft³
